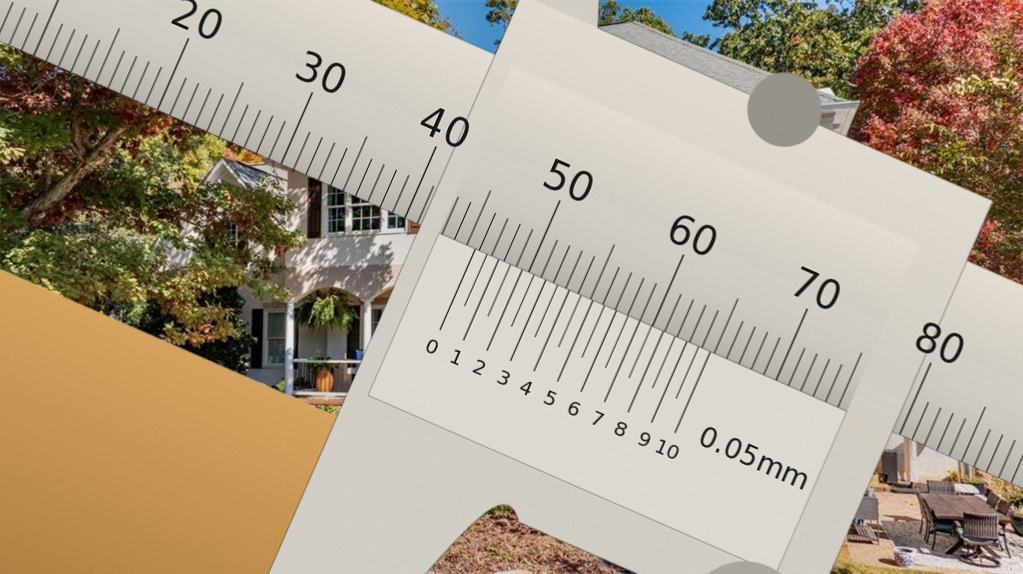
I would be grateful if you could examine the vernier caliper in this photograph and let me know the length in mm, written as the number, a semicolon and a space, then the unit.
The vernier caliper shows 45.7; mm
